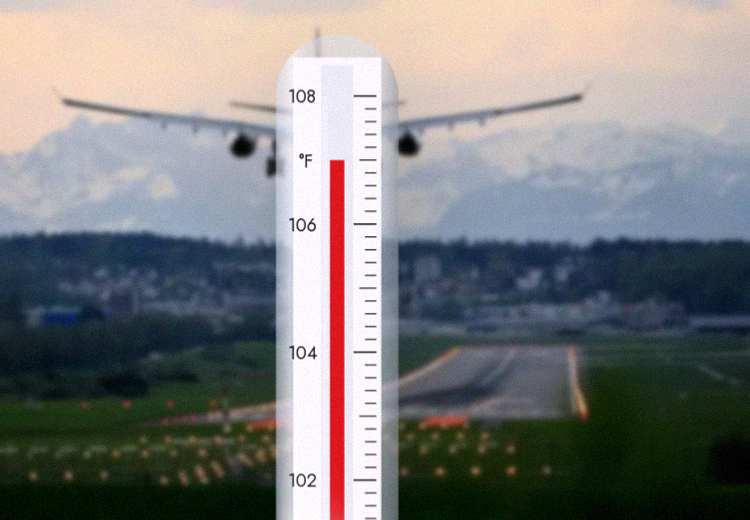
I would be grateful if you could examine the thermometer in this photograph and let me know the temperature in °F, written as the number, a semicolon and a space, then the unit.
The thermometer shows 107; °F
